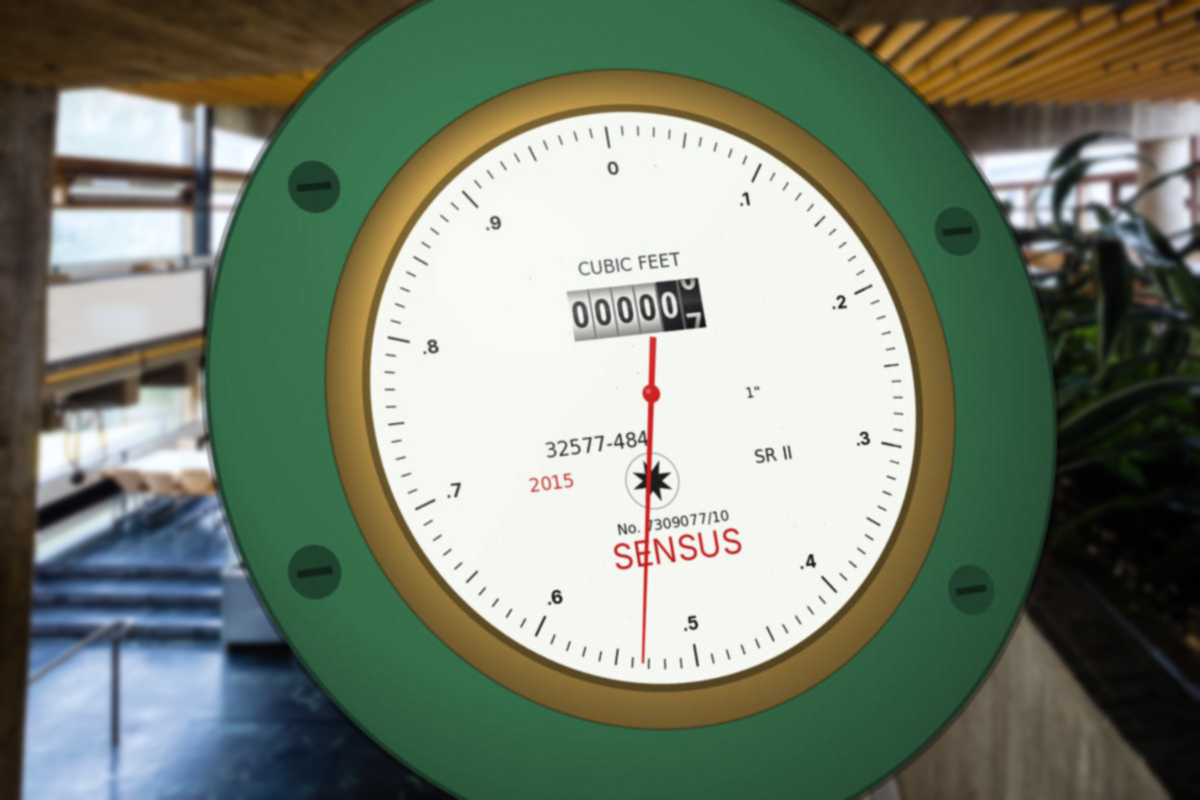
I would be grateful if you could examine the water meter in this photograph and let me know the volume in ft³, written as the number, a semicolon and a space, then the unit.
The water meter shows 6.53; ft³
